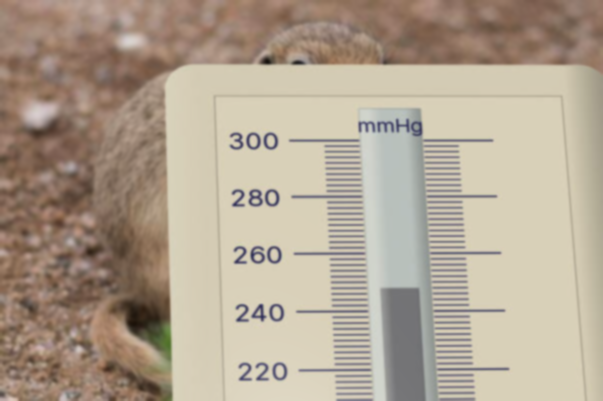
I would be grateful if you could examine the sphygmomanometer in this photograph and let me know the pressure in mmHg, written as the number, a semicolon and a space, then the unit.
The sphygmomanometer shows 248; mmHg
